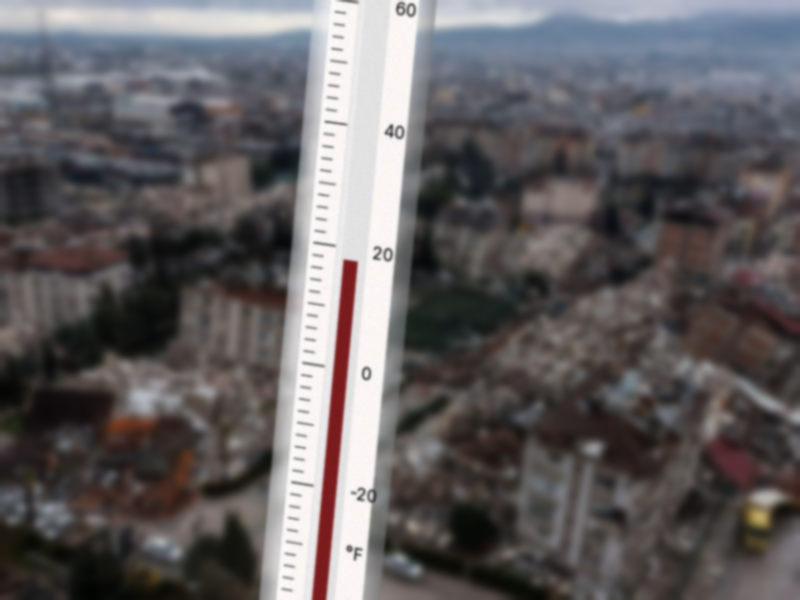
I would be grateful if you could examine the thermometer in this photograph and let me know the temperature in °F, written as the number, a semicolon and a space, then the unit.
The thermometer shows 18; °F
